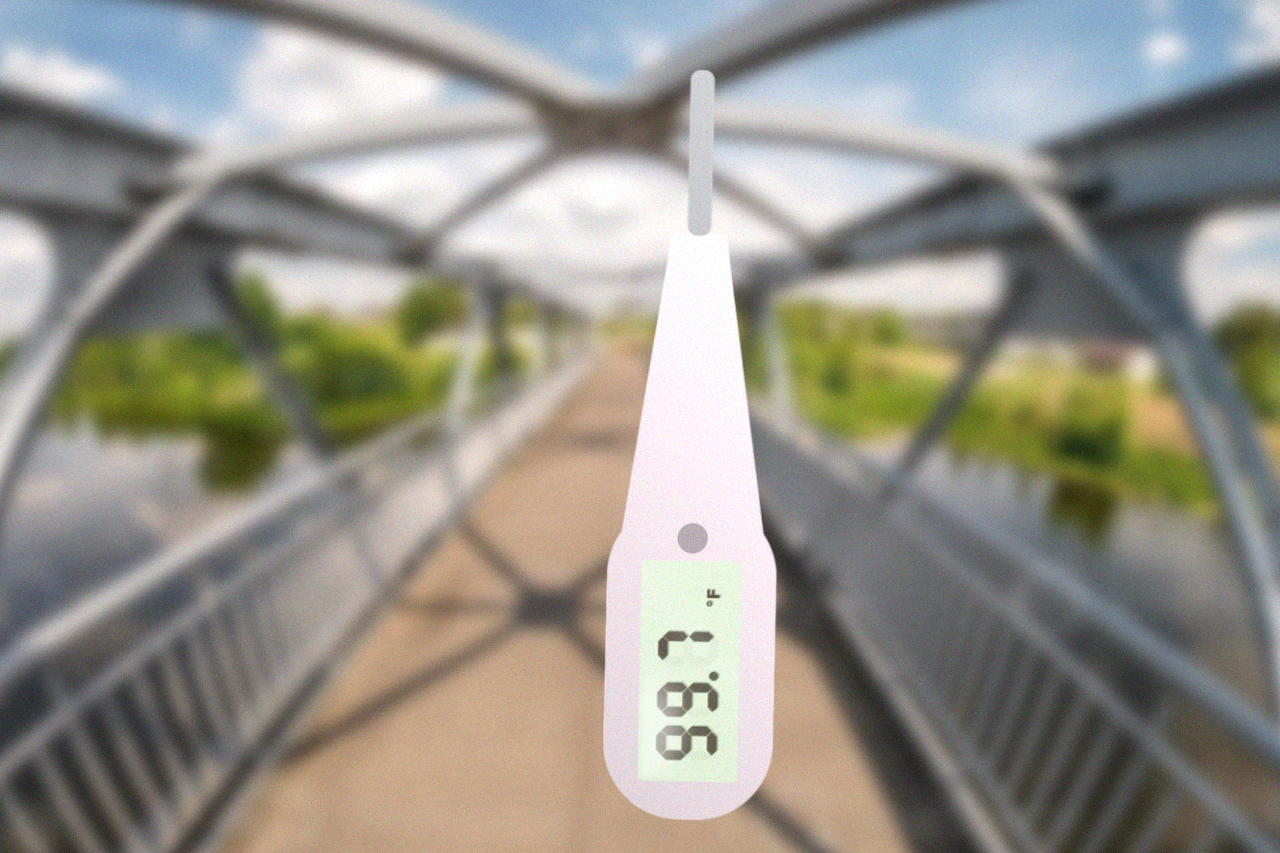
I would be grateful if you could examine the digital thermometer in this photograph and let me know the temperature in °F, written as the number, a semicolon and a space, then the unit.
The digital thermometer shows 99.7; °F
